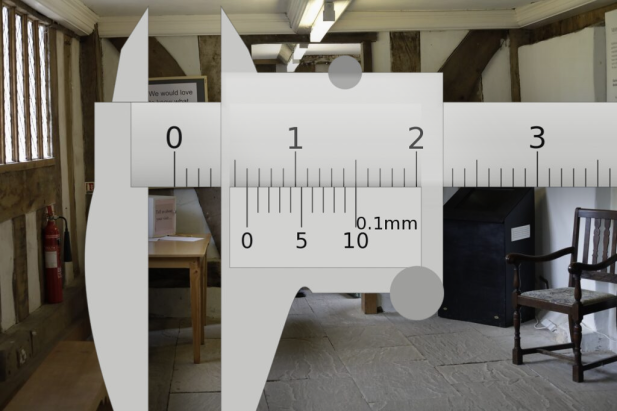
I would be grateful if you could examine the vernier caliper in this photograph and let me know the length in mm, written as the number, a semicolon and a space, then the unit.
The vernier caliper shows 6.0; mm
